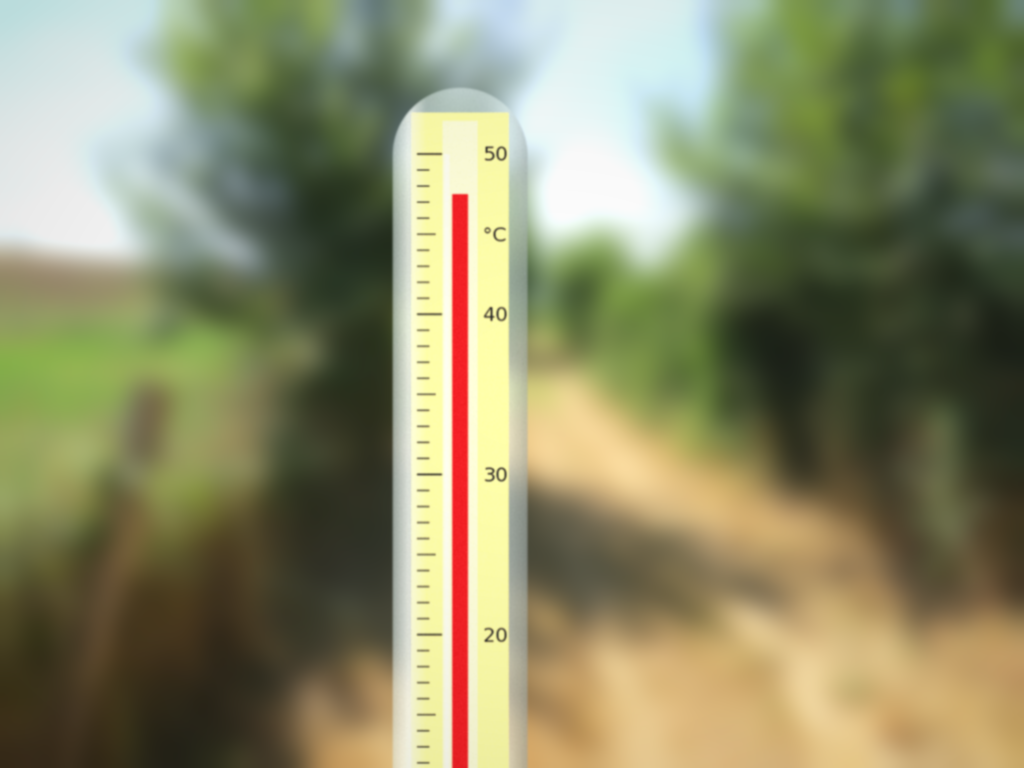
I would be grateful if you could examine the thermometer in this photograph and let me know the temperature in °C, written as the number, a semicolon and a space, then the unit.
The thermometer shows 47.5; °C
